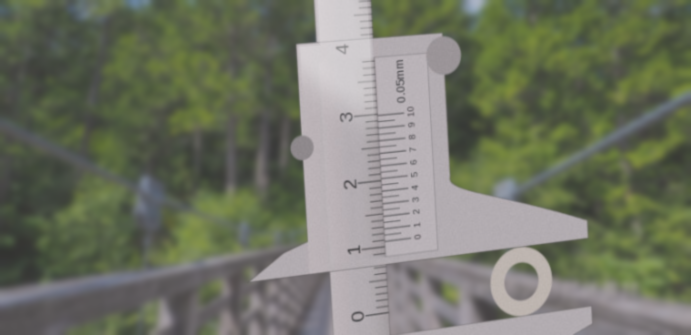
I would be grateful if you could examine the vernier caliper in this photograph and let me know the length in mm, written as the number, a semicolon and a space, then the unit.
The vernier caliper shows 10.8; mm
